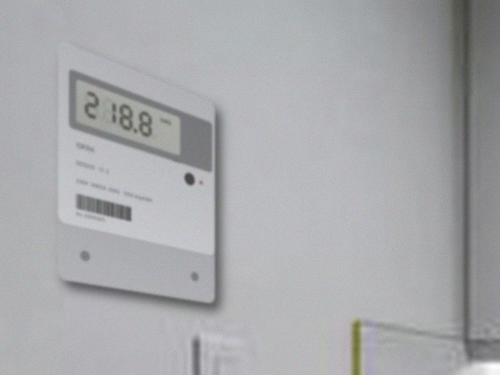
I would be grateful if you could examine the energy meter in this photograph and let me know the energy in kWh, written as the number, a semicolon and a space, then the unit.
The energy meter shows 218.8; kWh
